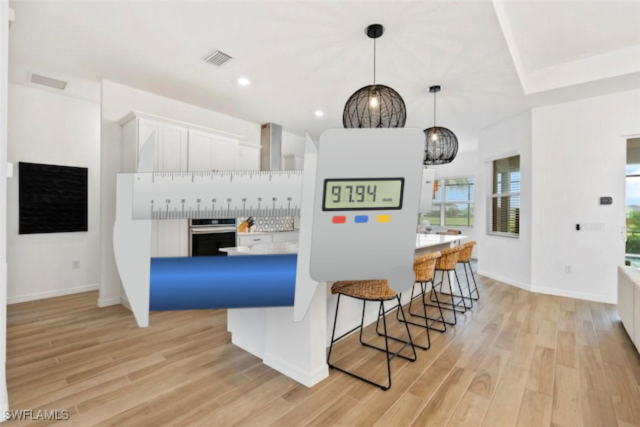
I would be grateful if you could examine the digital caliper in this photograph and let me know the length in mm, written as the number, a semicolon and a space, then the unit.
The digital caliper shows 97.94; mm
